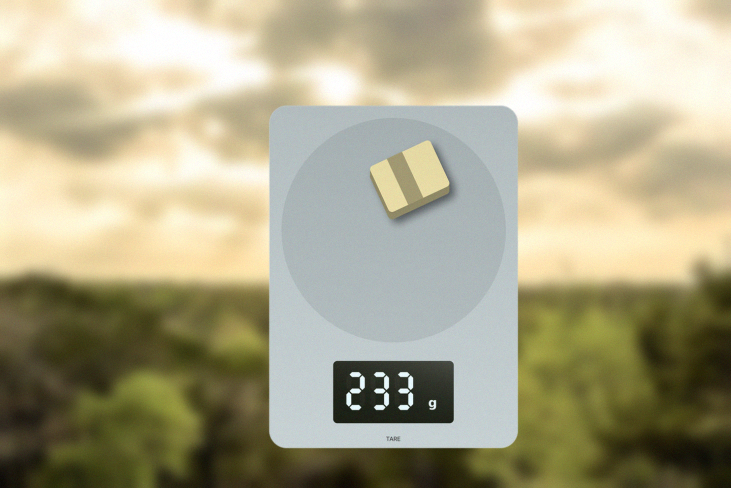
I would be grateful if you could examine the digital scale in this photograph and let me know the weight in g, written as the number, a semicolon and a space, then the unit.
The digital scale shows 233; g
